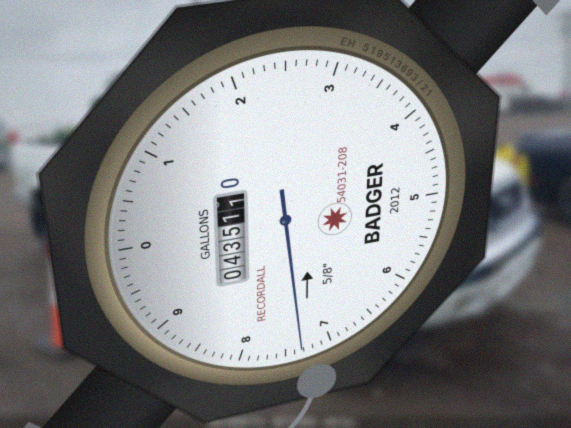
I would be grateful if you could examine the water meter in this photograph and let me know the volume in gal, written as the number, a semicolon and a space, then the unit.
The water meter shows 435107.3; gal
